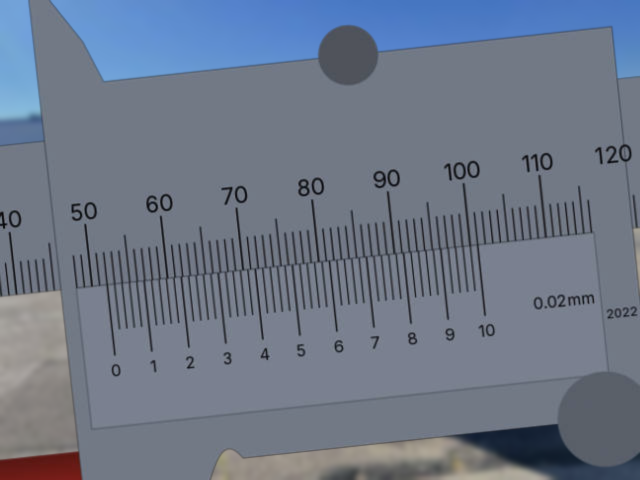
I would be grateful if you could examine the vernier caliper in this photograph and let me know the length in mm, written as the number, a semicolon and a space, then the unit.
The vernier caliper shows 52.0; mm
